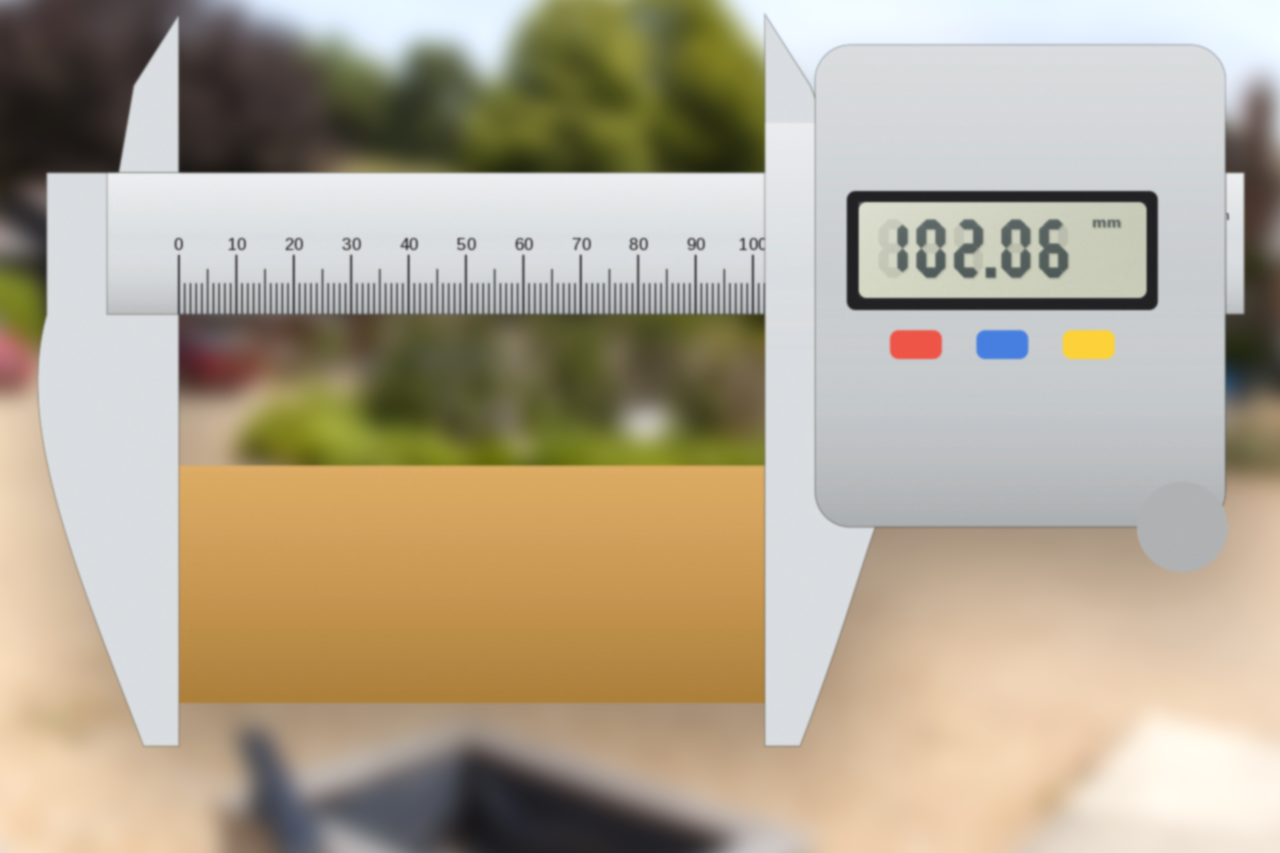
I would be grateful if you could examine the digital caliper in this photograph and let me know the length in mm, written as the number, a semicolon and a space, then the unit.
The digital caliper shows 102.06; mm
